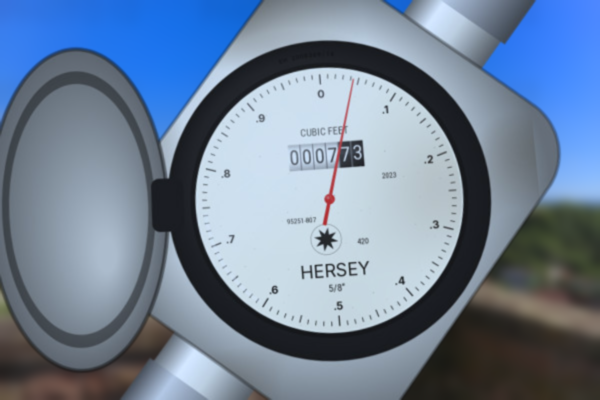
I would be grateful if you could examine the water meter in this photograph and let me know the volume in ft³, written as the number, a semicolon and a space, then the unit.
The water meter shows 773.04; ft³
